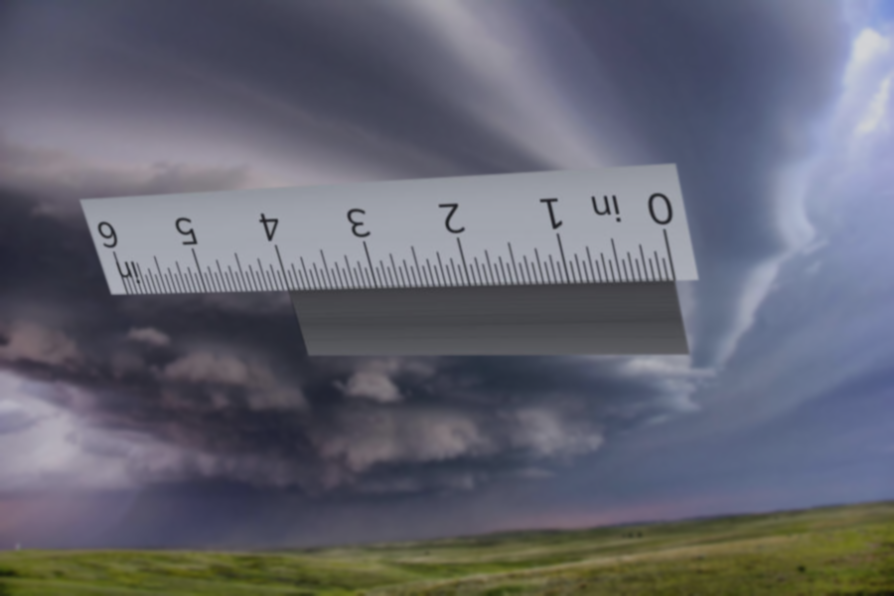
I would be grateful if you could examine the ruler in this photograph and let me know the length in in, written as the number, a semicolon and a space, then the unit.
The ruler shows 4; in
